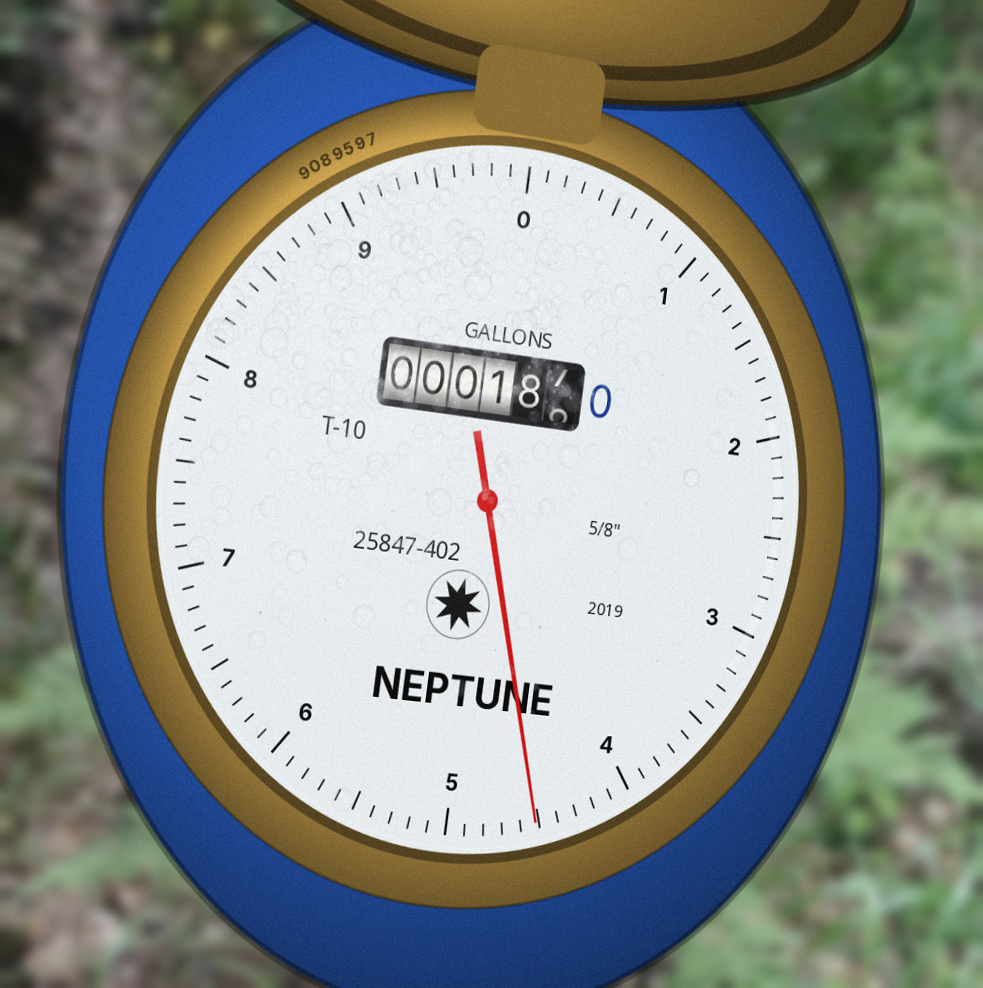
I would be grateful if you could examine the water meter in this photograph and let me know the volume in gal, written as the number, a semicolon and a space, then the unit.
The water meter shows 1874.5; gal
